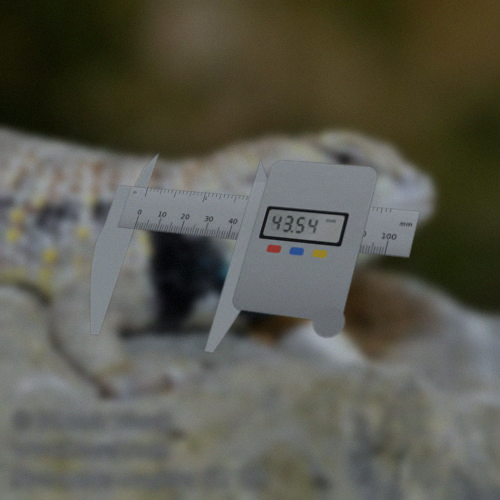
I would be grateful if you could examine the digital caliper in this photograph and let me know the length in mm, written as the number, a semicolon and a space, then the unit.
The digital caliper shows 43.54; mm
